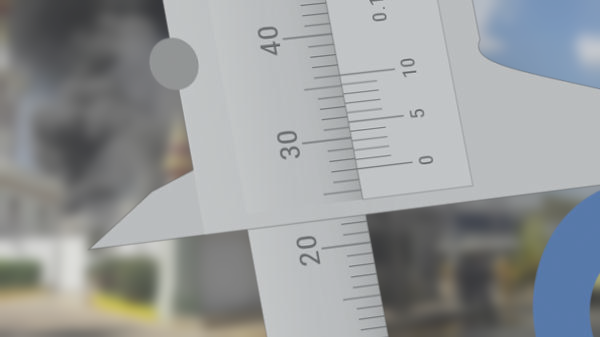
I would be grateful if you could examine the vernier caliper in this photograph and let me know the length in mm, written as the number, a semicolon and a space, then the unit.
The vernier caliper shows 27.0; mm
